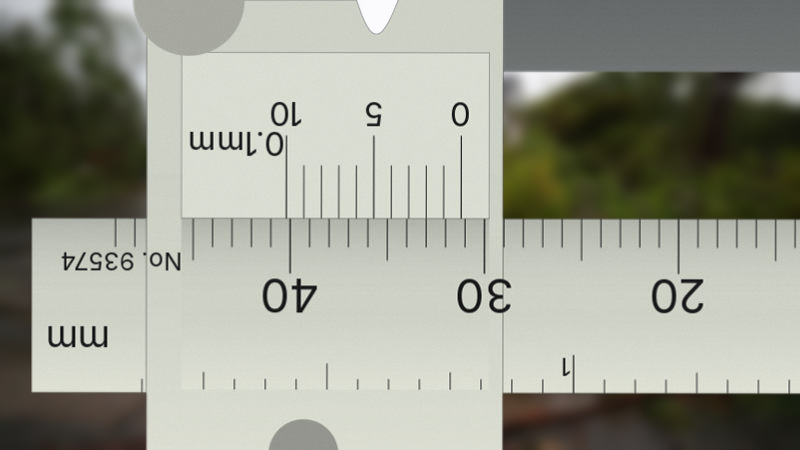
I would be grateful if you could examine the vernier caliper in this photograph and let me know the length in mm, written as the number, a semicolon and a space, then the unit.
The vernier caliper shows 31.2; mm
